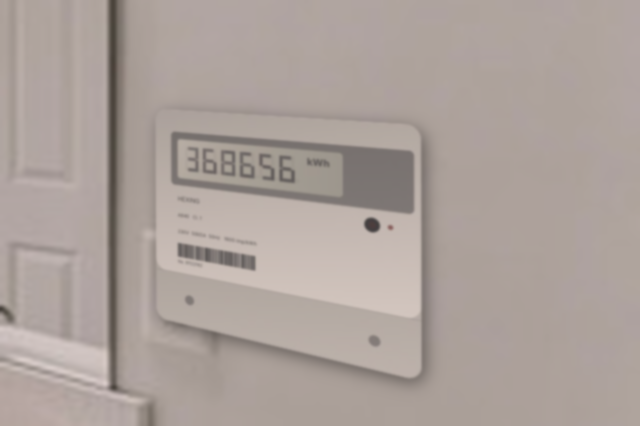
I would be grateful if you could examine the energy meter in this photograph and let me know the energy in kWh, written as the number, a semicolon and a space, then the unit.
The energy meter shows 368656; kWh
